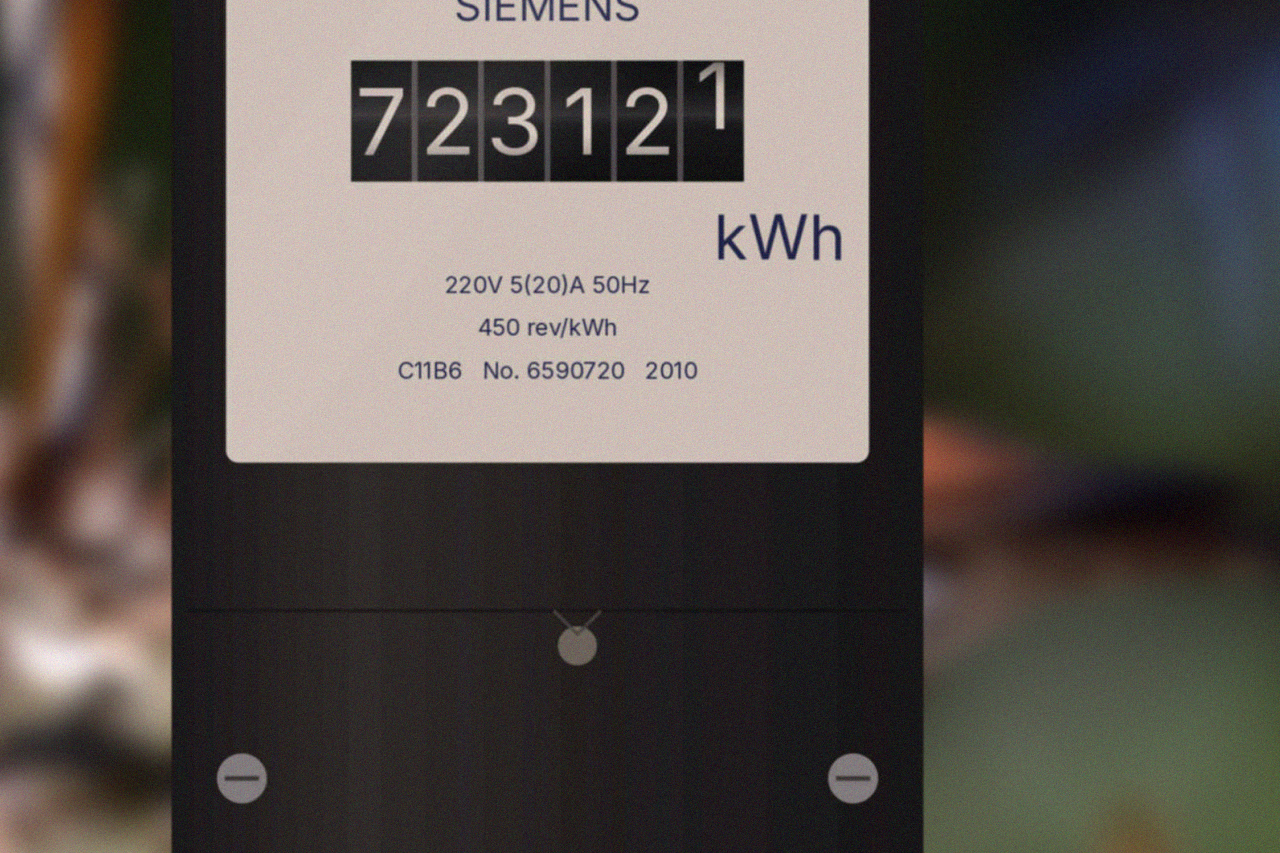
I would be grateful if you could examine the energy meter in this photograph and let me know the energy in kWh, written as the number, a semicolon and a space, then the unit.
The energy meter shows 723121; kWh
